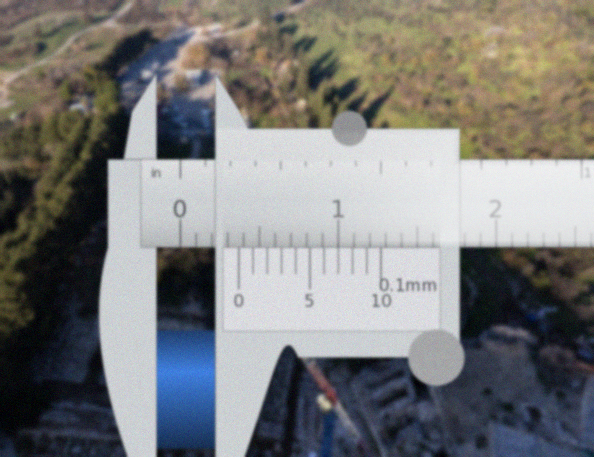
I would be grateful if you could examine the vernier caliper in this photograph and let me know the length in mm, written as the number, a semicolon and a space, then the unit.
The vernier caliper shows 3.7; mm
